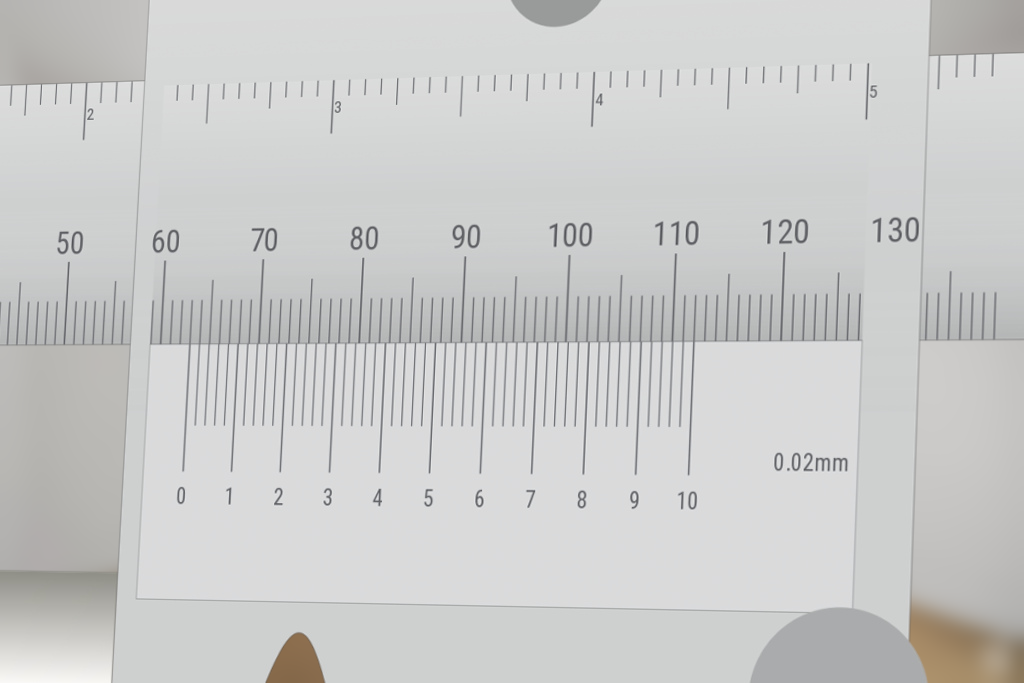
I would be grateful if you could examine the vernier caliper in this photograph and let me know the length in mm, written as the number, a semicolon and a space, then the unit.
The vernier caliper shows 63.0; mm
